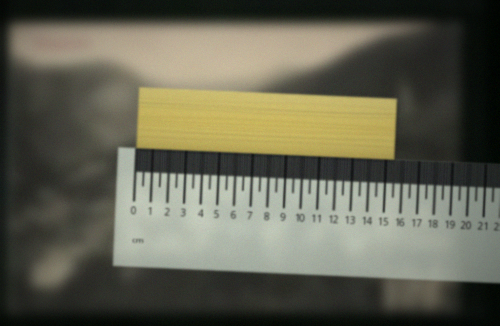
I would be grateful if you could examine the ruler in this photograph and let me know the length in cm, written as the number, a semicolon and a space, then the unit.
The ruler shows 15.5; cm
